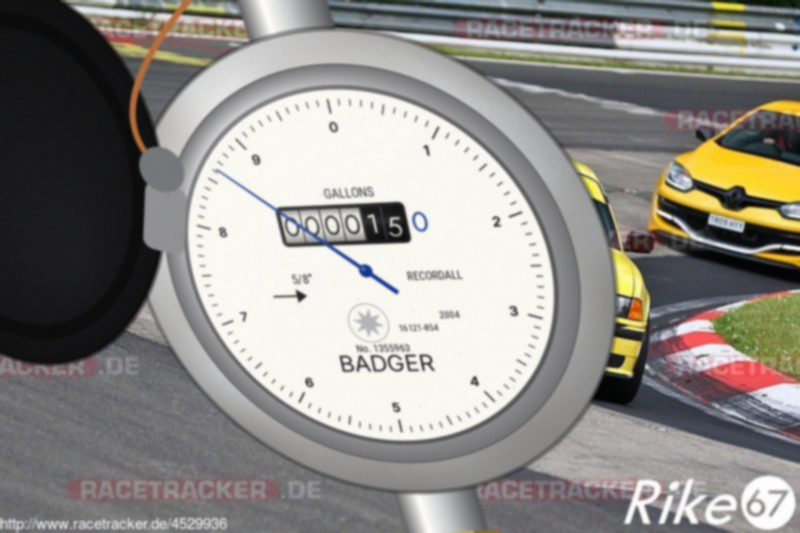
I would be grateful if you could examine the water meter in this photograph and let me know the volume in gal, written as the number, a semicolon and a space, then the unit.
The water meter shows 148.6; gal
